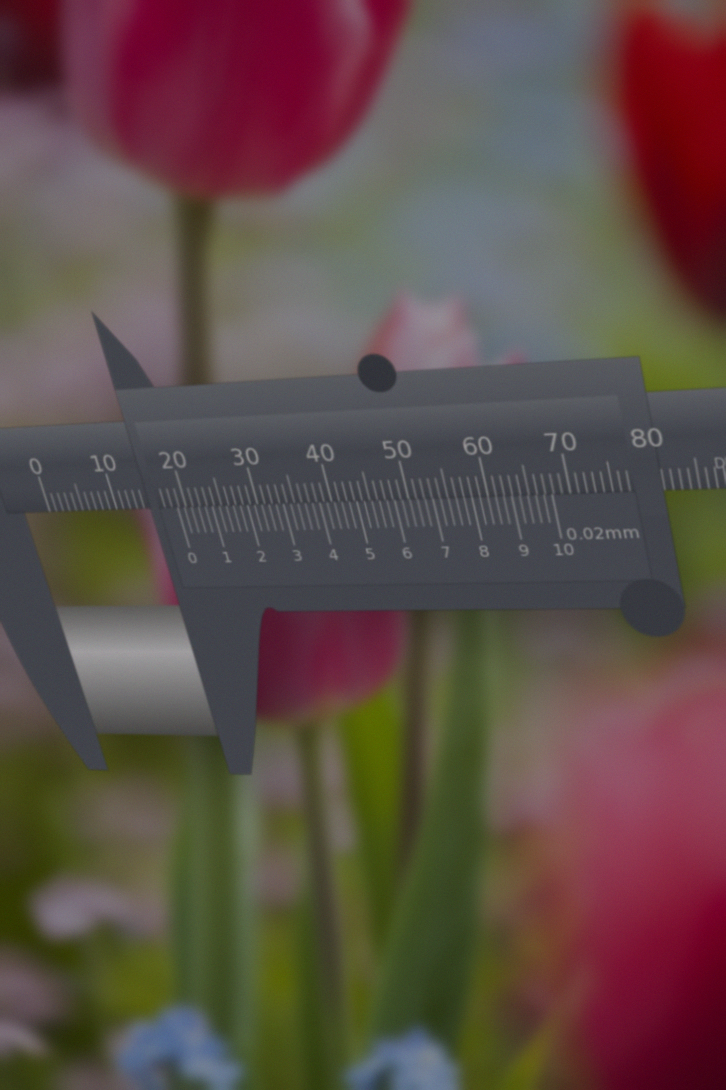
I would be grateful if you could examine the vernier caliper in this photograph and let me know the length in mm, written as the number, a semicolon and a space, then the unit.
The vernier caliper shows 18.8; mm
